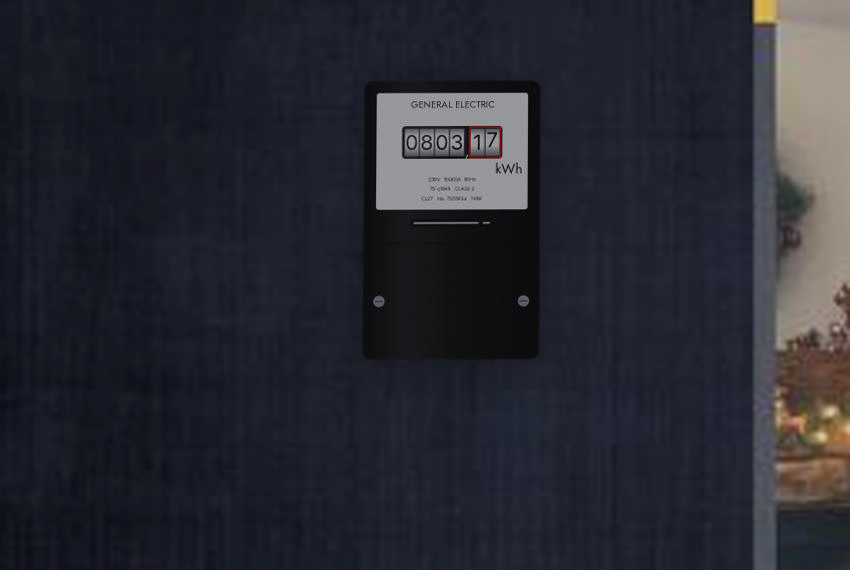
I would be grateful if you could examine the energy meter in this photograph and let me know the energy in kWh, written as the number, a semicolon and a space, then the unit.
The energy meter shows 803.17; kWh
